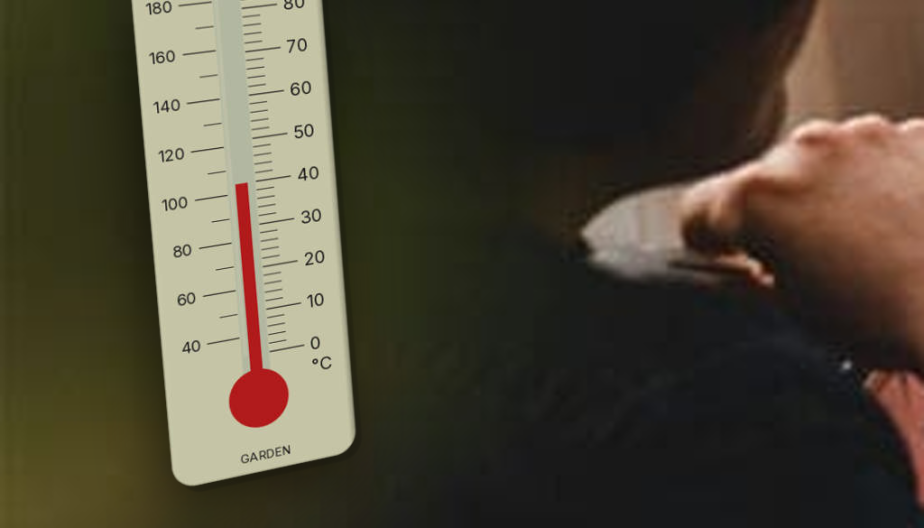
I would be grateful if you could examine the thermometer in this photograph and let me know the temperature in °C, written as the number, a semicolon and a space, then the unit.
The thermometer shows 40; °C
